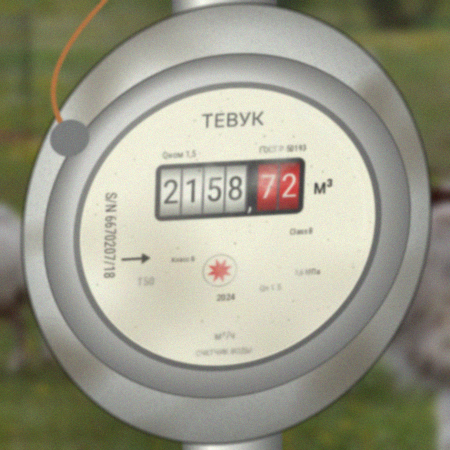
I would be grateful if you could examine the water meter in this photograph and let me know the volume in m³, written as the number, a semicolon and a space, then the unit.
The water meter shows 2158.72; m³
